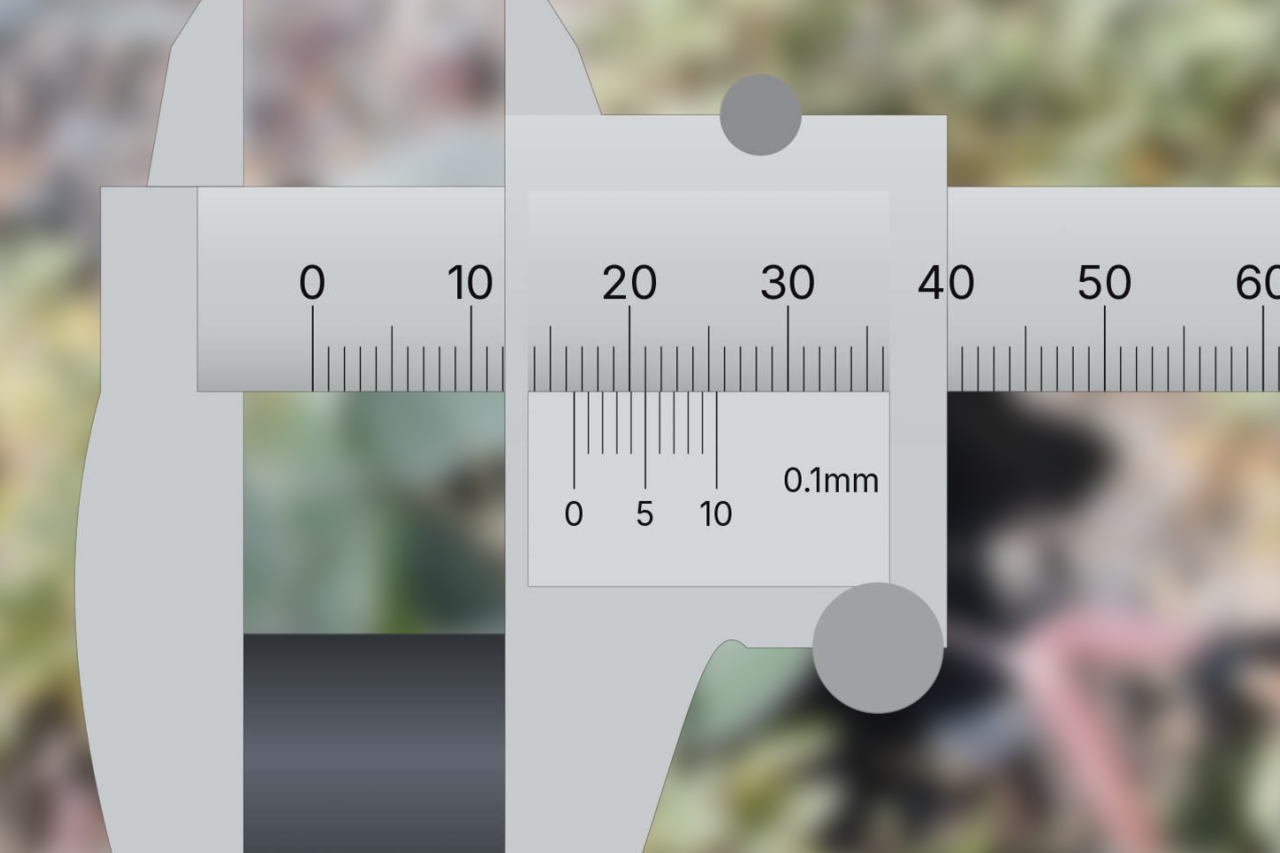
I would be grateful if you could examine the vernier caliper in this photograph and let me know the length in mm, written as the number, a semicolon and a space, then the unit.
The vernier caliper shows 16.5; mm
